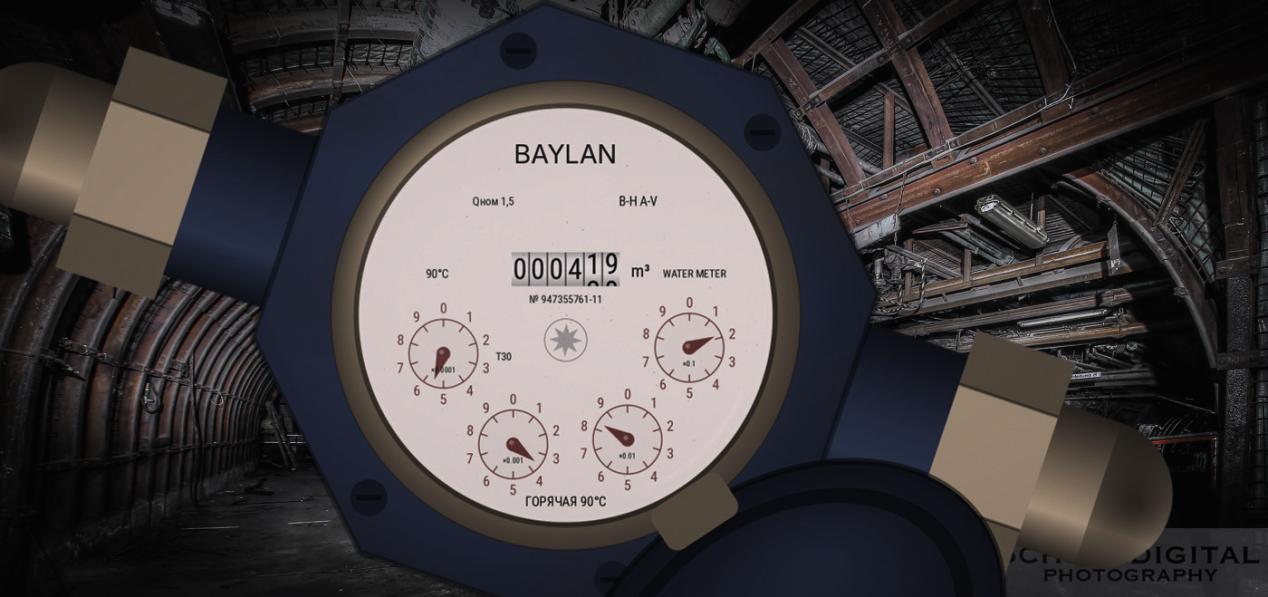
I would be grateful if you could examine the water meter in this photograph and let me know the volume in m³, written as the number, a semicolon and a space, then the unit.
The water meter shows 419.1835; m³
